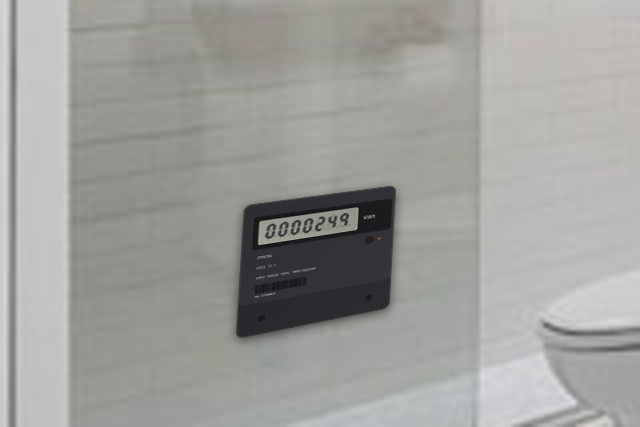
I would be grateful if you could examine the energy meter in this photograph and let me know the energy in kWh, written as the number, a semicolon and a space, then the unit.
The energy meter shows 249; kWh
